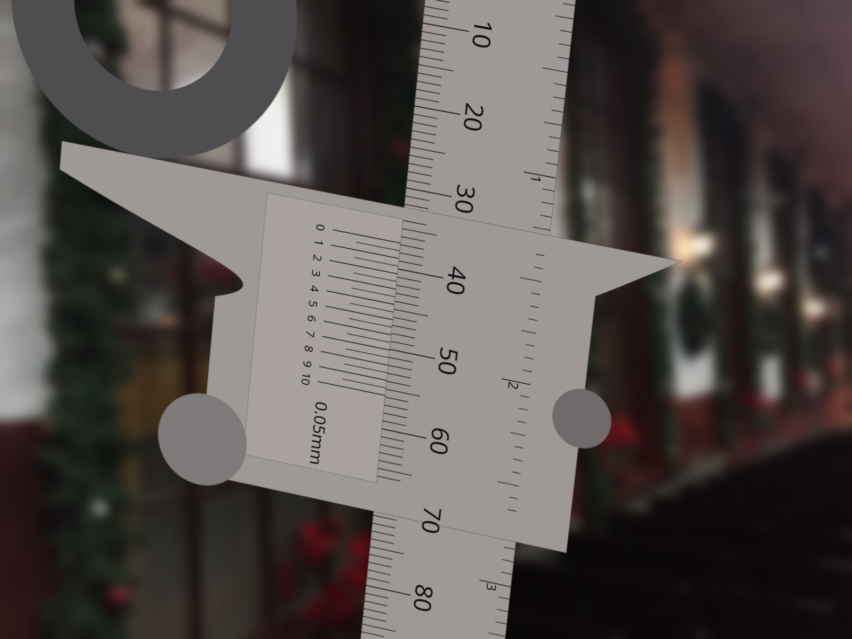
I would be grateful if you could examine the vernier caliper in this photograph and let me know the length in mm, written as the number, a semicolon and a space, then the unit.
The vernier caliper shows 36.8; mm
